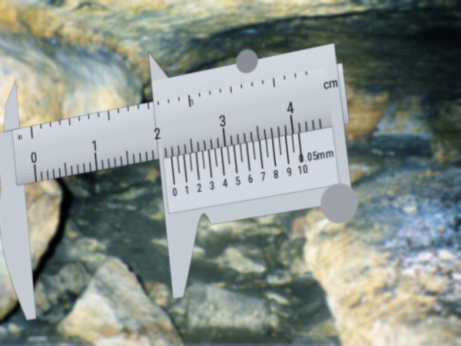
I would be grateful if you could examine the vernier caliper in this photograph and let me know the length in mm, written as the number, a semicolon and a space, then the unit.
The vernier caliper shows 21.8; mm
